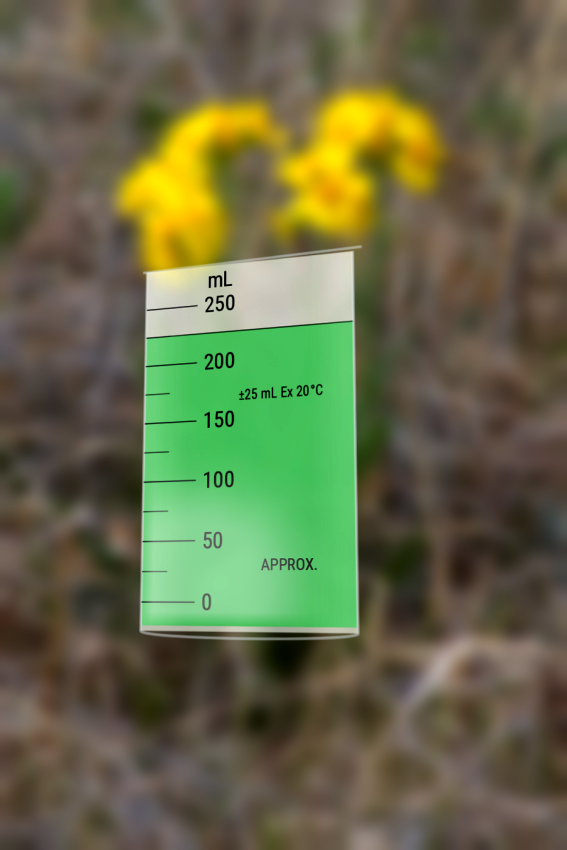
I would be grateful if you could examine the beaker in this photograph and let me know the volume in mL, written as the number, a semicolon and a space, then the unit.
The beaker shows 225; mL
